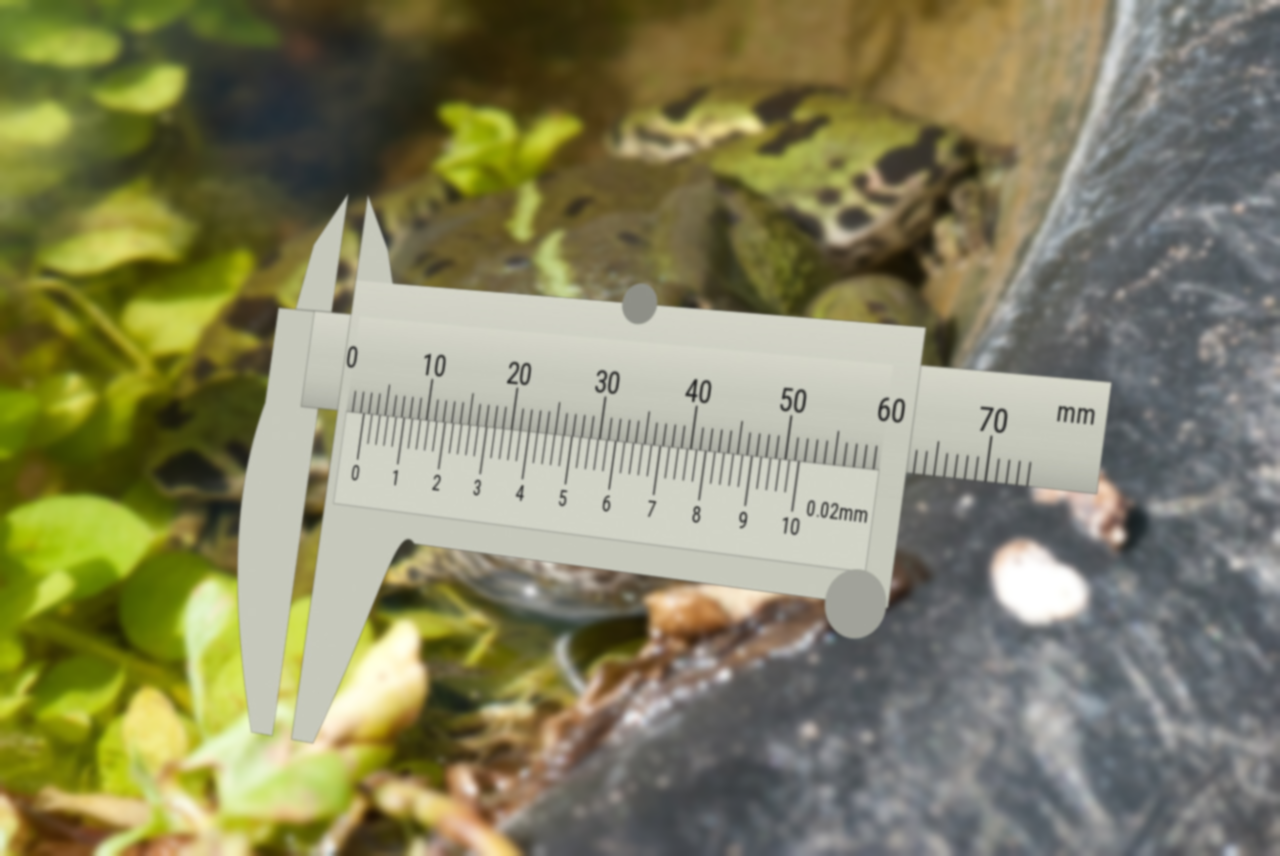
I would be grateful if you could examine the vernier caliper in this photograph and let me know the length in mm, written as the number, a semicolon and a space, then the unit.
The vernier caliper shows 2.4; mm
